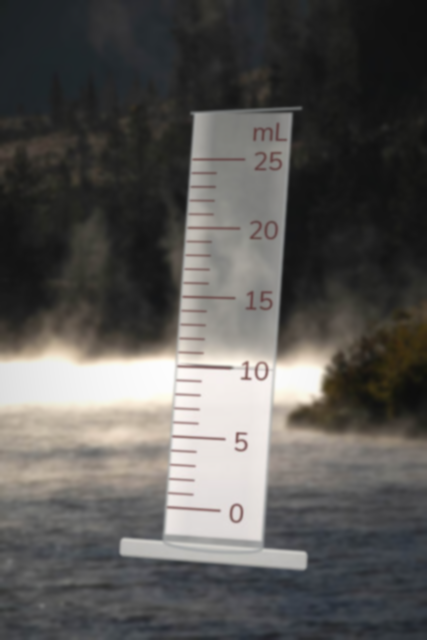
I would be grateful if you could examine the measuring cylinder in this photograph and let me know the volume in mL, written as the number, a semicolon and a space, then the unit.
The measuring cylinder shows 10; mL
